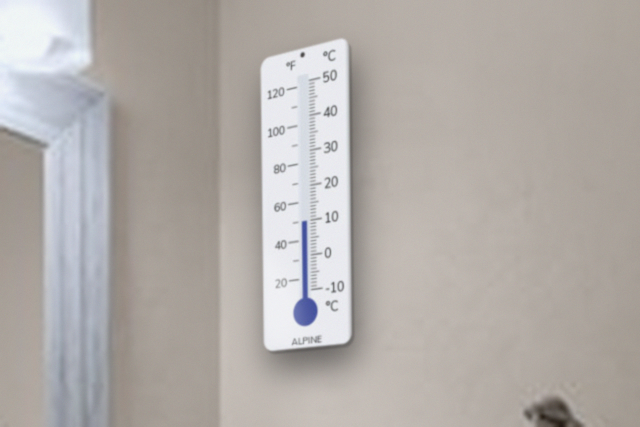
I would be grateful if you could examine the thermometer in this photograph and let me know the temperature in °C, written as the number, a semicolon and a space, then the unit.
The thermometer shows 10; °C
